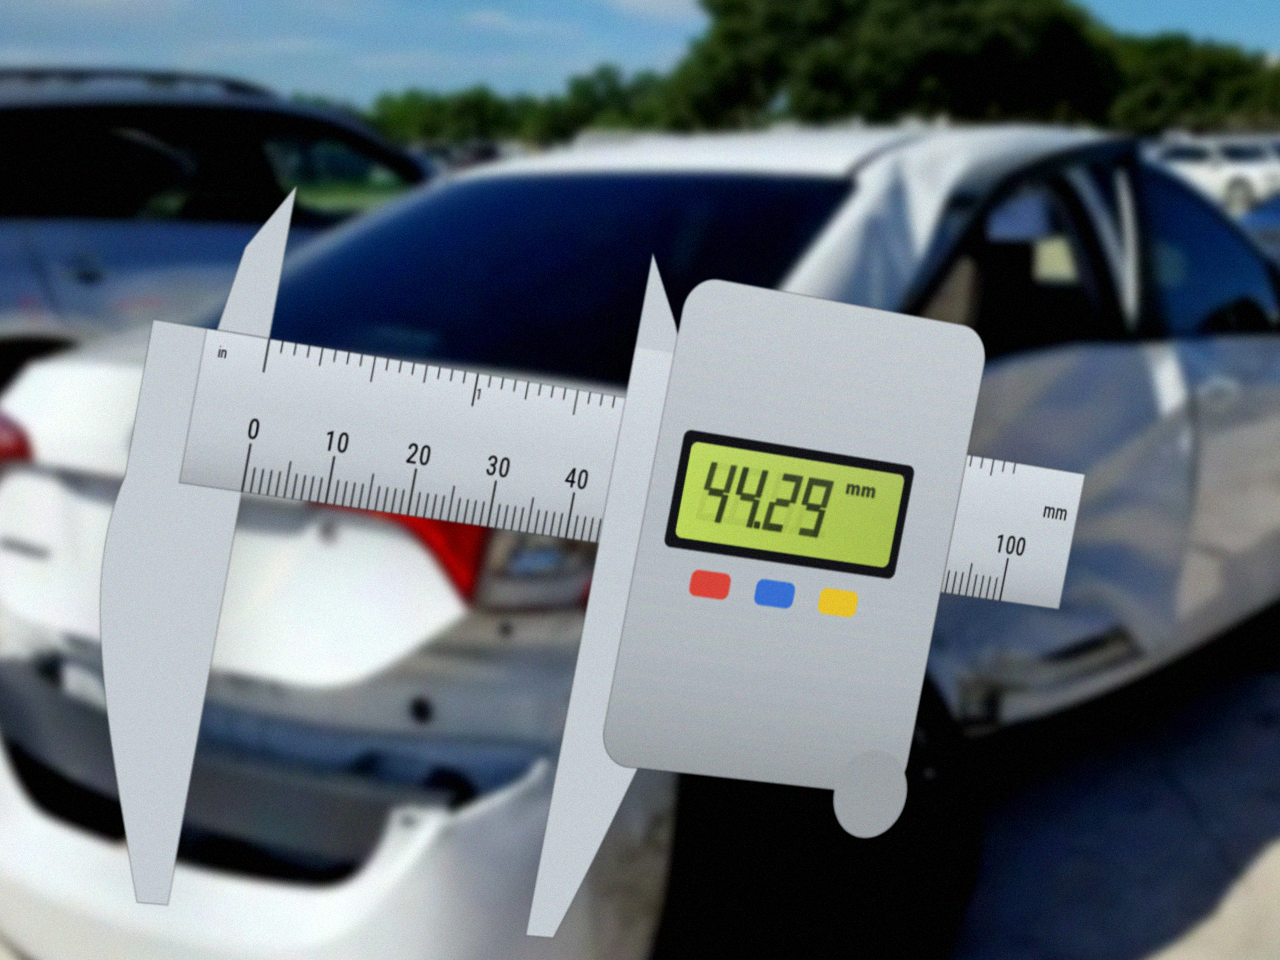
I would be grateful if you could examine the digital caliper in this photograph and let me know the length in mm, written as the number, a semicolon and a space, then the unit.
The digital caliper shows 44.29; mm
